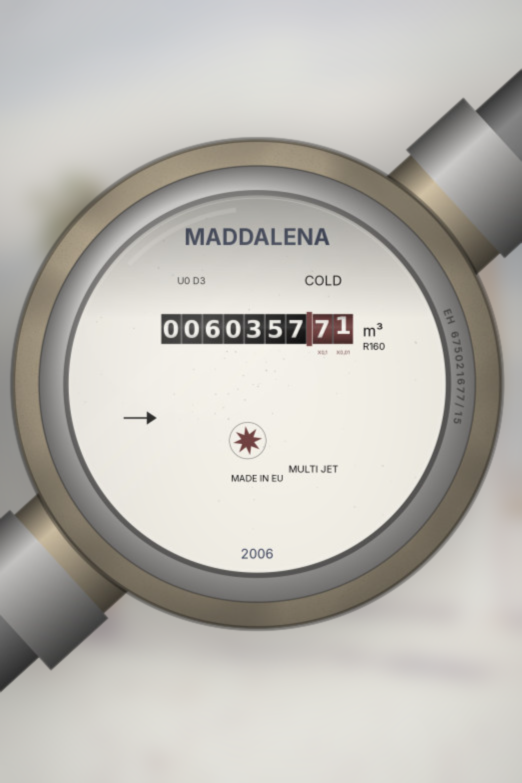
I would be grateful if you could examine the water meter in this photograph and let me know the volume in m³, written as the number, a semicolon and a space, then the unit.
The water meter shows 60357.71; m³
